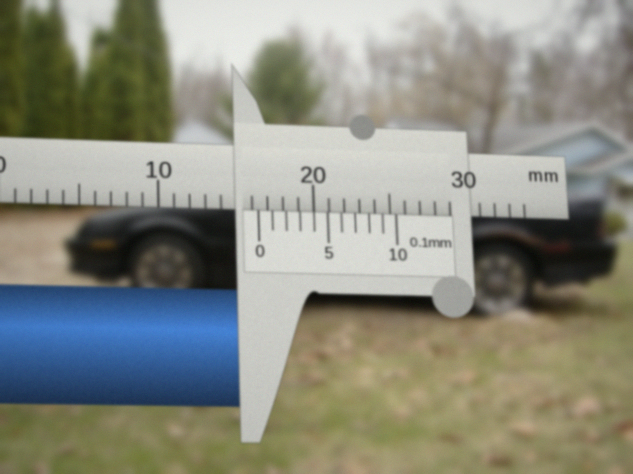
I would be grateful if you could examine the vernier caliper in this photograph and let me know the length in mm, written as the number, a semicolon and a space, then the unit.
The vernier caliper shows 16.4; mm
